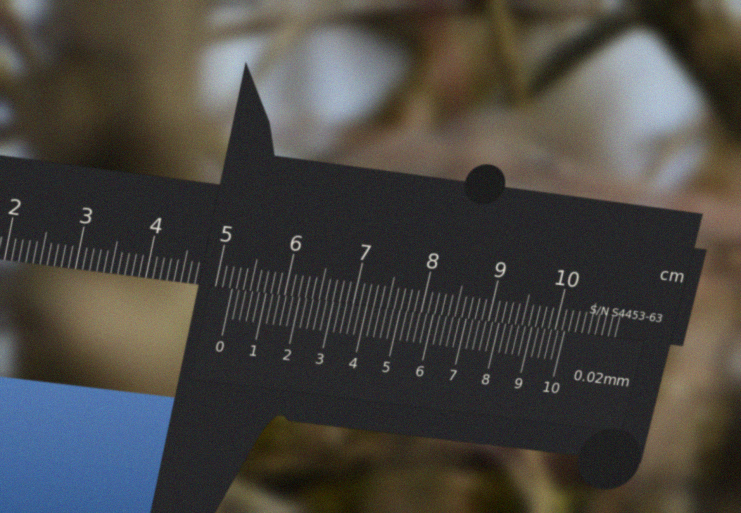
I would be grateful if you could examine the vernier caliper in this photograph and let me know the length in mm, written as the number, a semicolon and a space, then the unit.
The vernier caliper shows 52.4; mm
